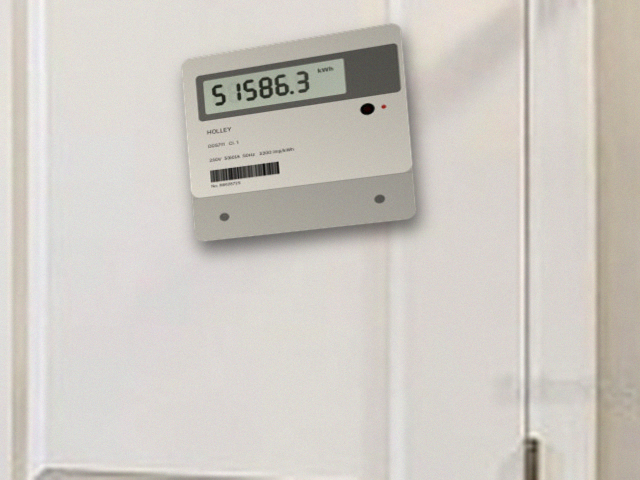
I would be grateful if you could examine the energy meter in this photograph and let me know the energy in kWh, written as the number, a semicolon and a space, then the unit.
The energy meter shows 51586.3; kWh
